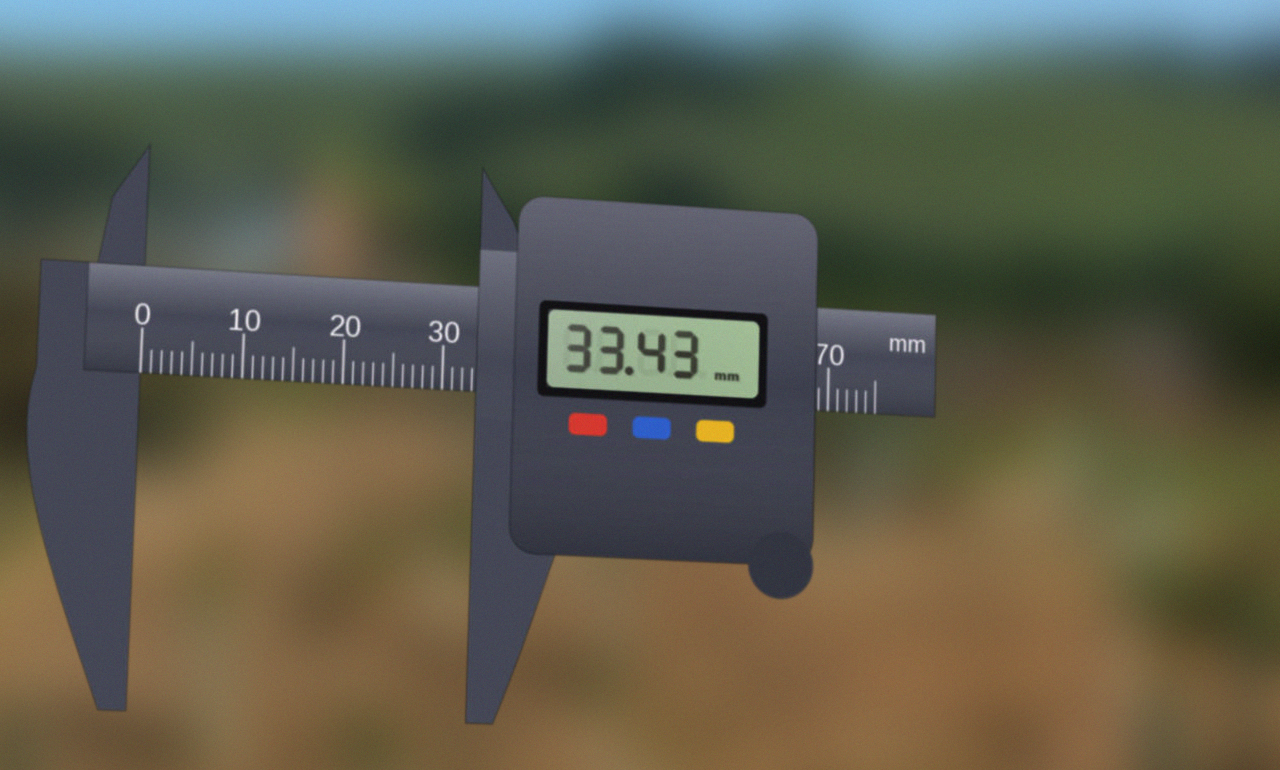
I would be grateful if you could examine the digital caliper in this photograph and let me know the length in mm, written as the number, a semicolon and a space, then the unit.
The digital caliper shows 33.43; mm
